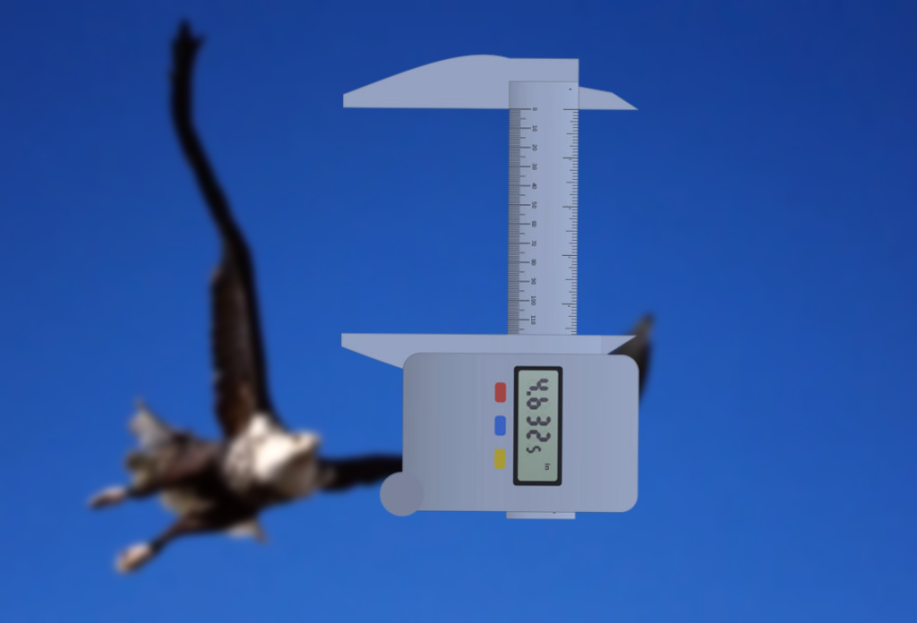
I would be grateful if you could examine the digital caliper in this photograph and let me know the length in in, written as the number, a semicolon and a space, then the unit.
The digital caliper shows 4.6325; in
